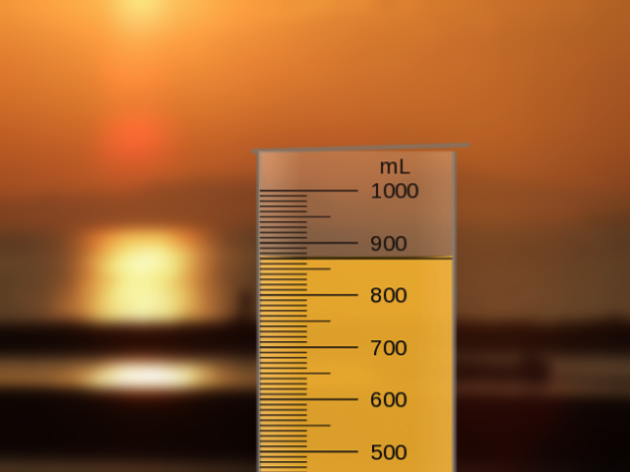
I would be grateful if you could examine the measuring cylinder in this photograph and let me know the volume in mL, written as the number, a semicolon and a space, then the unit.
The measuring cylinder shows 870; mL
